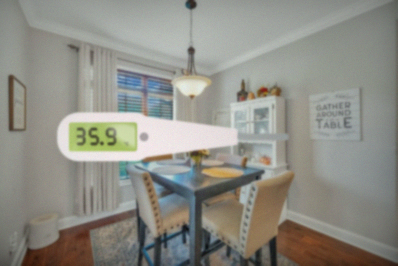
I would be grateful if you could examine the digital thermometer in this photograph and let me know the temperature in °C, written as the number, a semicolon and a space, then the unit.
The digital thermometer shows 35.9; °C
